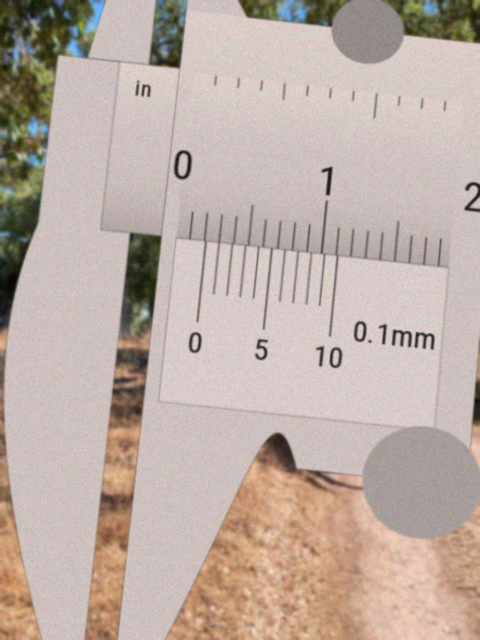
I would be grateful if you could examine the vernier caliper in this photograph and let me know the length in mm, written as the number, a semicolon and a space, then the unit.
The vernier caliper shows 2.1; mm
